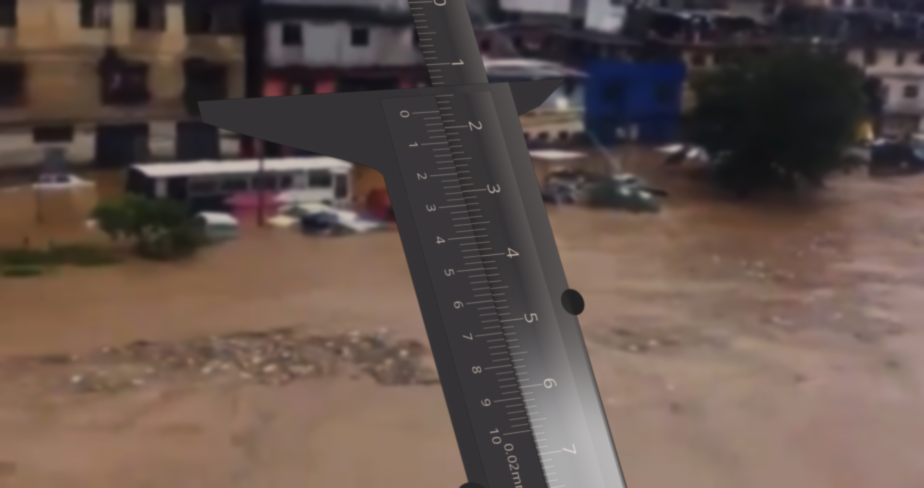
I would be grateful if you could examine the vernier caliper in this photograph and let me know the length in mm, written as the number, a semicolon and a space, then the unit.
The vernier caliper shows 17.4; mm
